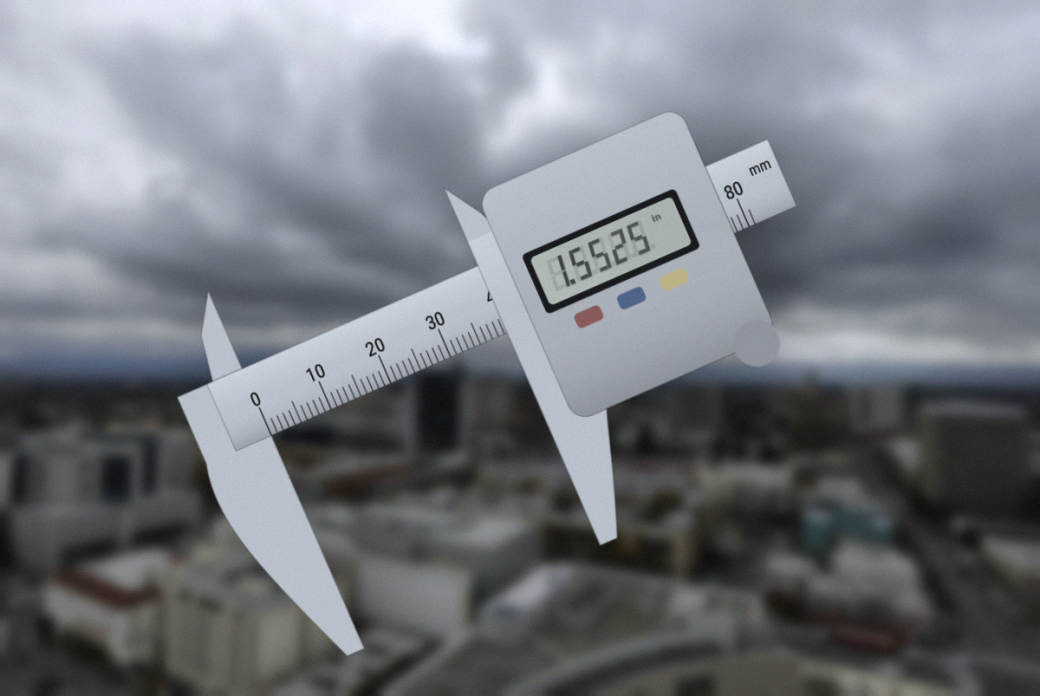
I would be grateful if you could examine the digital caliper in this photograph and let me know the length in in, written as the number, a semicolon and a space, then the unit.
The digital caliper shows 1.5525; in
